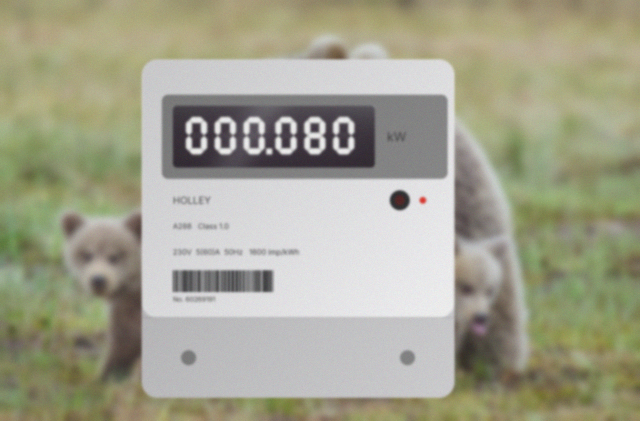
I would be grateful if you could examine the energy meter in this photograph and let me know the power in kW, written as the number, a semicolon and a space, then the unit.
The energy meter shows 0.080; kW
